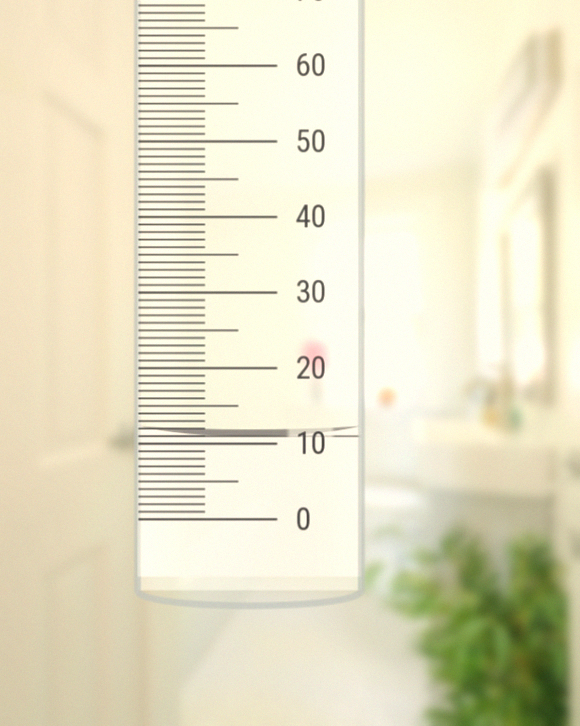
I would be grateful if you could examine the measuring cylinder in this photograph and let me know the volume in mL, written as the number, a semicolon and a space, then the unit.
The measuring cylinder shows 11; mL
